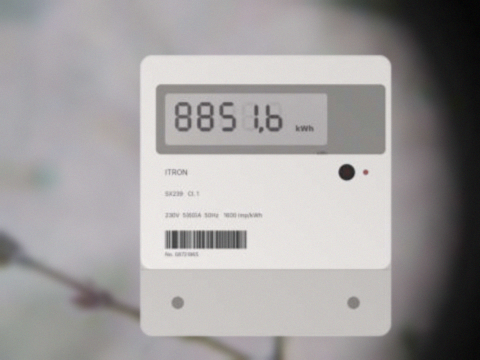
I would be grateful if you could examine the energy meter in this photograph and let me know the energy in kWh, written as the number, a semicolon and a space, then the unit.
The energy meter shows 8851.6; kWh
